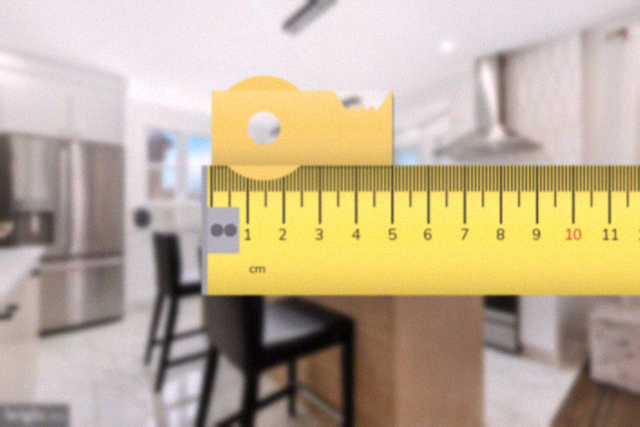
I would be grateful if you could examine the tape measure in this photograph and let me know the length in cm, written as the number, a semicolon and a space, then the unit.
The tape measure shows 5; cm
